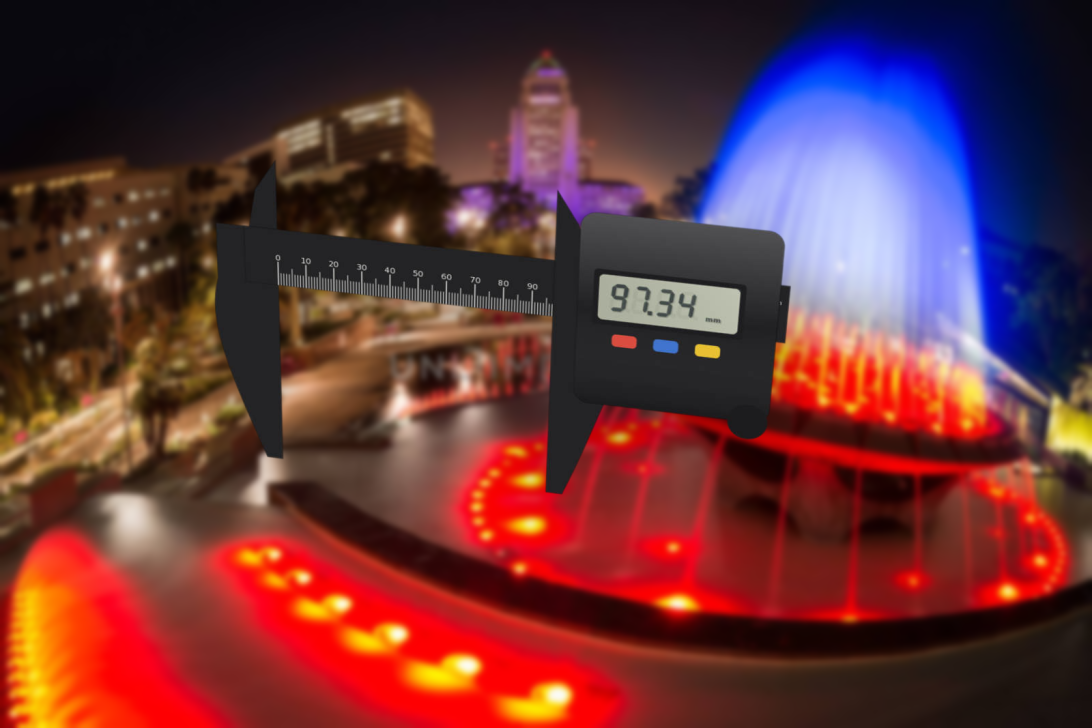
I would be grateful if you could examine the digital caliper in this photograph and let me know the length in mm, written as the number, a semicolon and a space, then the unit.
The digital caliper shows 97.34; mm
